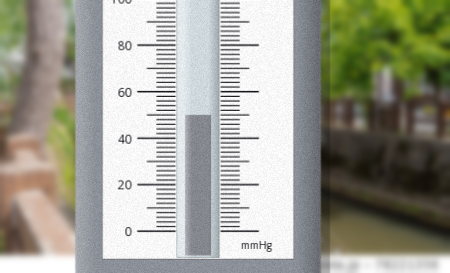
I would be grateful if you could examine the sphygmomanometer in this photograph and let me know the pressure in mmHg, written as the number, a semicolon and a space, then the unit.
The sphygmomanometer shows 50; mmHg
